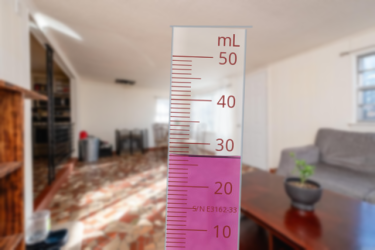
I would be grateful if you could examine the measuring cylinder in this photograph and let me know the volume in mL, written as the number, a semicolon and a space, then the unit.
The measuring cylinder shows 27; mL
